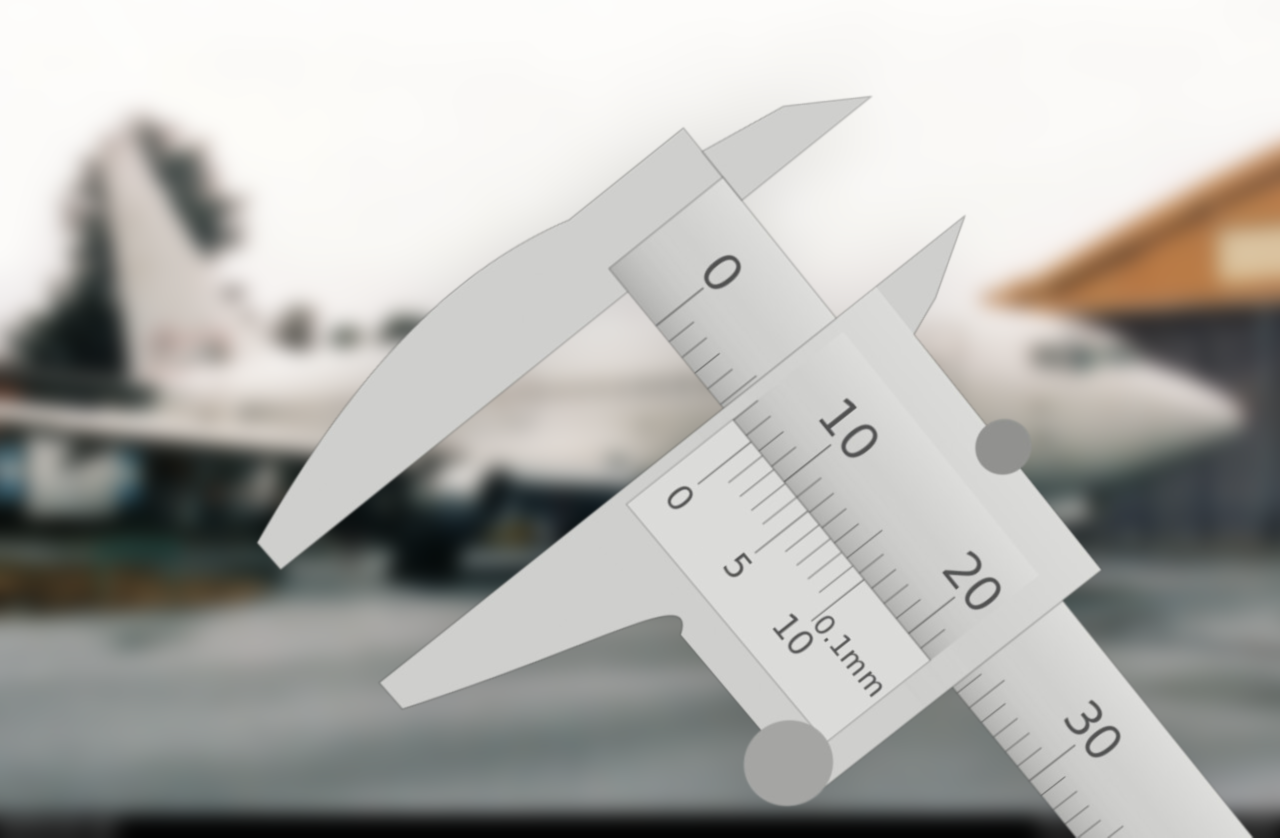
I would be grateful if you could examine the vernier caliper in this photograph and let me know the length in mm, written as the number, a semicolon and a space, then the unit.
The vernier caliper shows 7.4; mm
